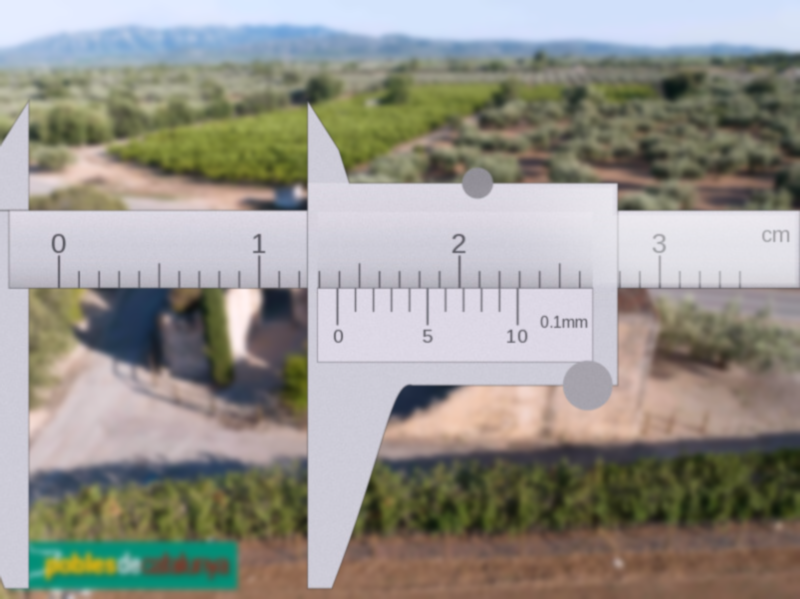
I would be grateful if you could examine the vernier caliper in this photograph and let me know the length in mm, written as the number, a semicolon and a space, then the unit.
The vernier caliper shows 13.9; mm
